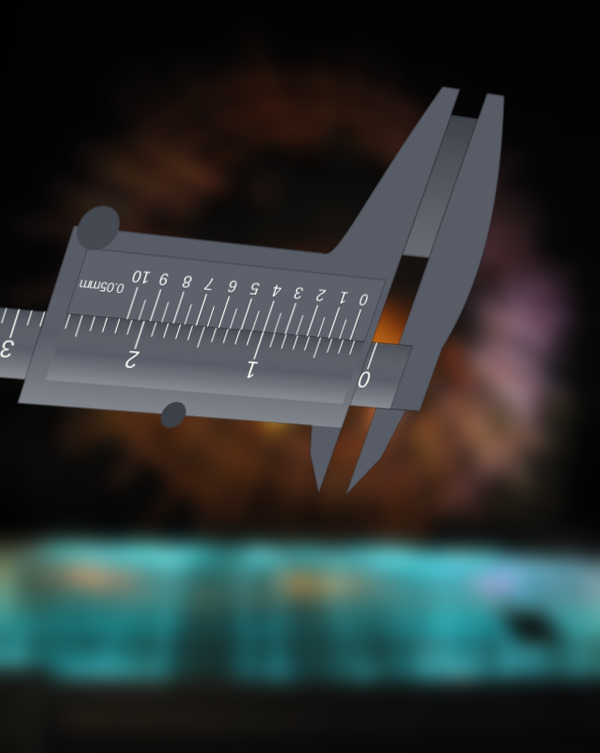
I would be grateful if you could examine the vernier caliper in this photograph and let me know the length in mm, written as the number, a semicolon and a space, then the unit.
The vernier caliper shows 2.4; mm
